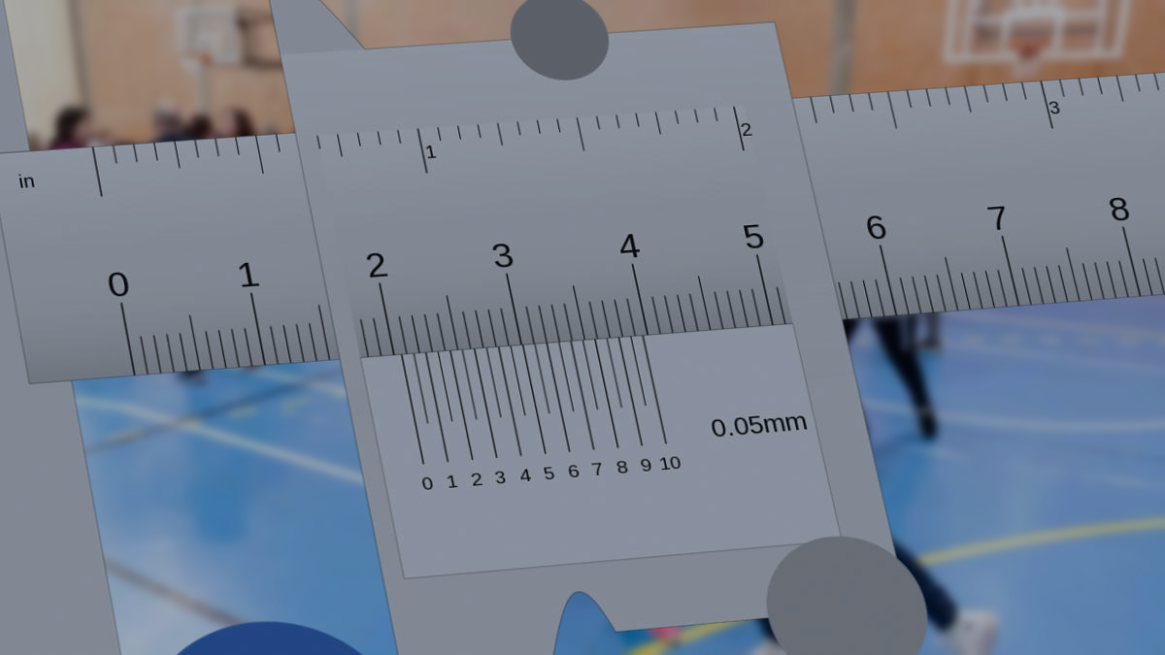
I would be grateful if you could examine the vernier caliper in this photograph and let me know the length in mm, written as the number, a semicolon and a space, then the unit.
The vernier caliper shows 20.6; mm
